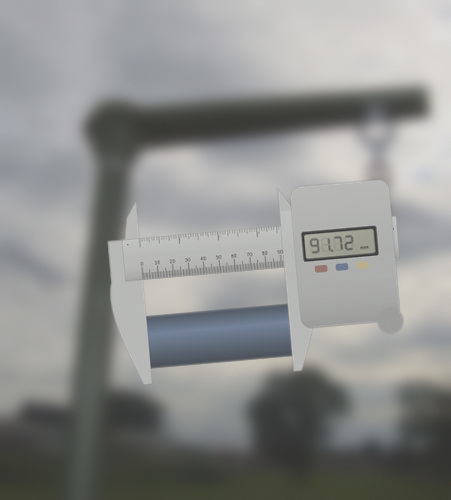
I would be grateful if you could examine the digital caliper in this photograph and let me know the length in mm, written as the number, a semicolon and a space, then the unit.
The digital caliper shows 91.72; mm
